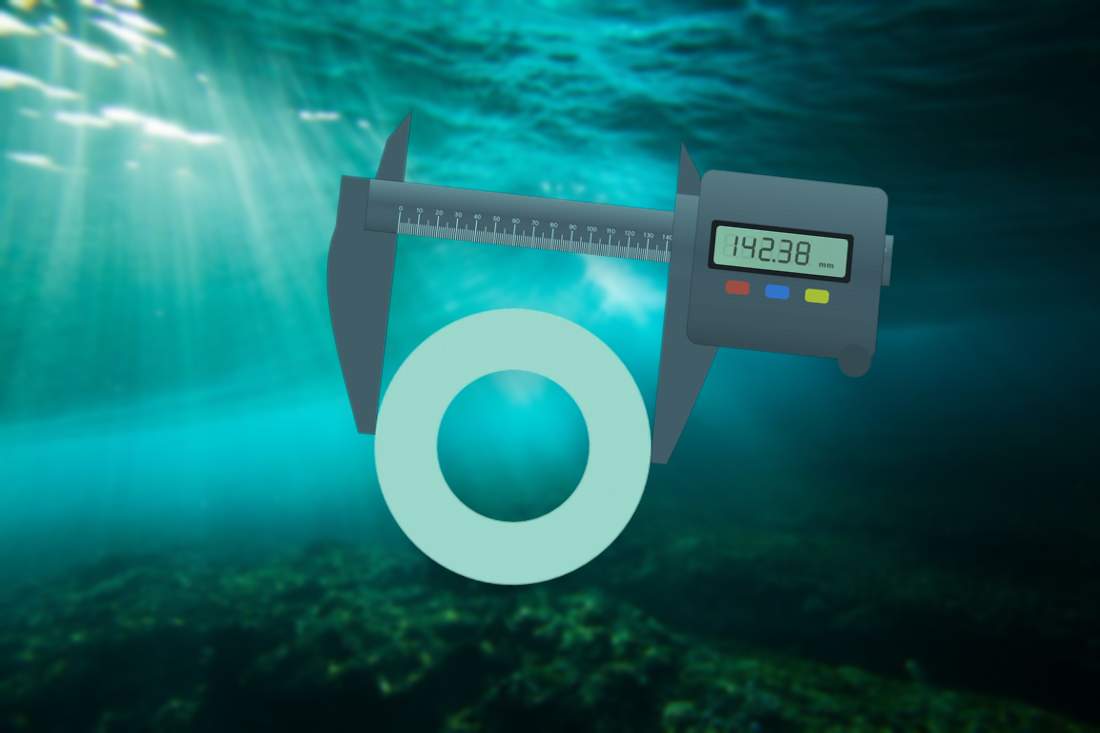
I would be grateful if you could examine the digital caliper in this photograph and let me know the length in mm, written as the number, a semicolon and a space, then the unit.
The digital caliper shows 142.38; mm
